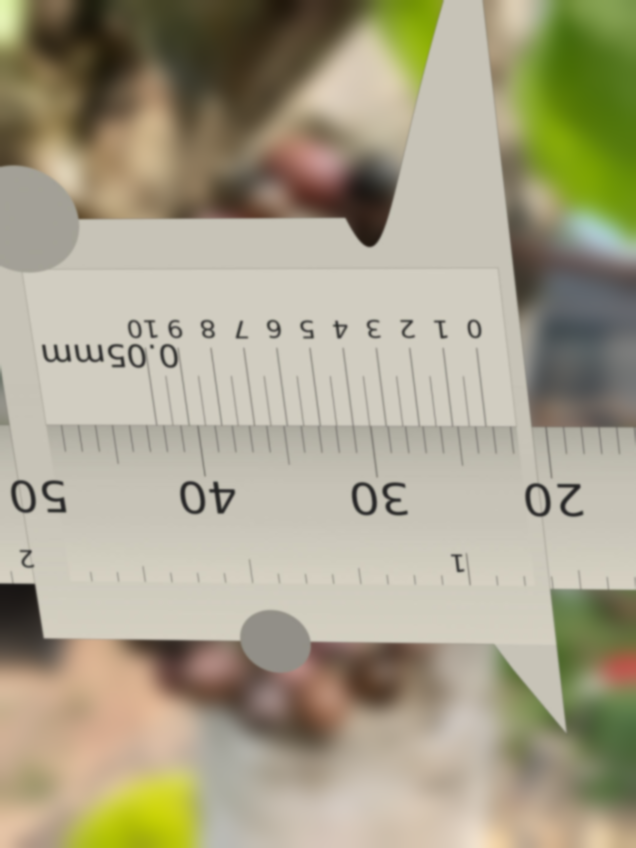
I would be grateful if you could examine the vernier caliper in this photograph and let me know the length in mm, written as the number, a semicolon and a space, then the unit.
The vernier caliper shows 23.4; mm
